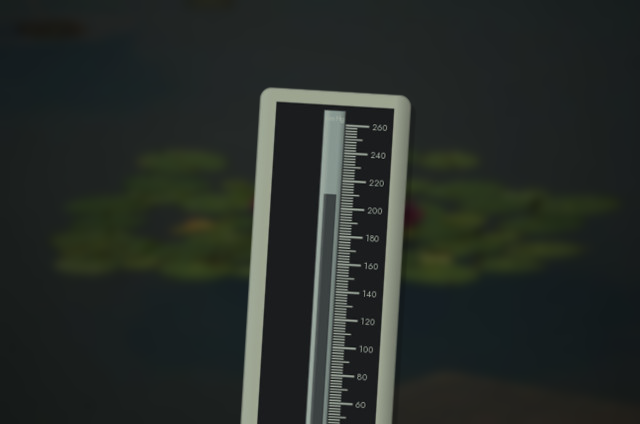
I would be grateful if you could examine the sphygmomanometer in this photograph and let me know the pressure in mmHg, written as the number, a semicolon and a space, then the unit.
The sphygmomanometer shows 210; mmHg
